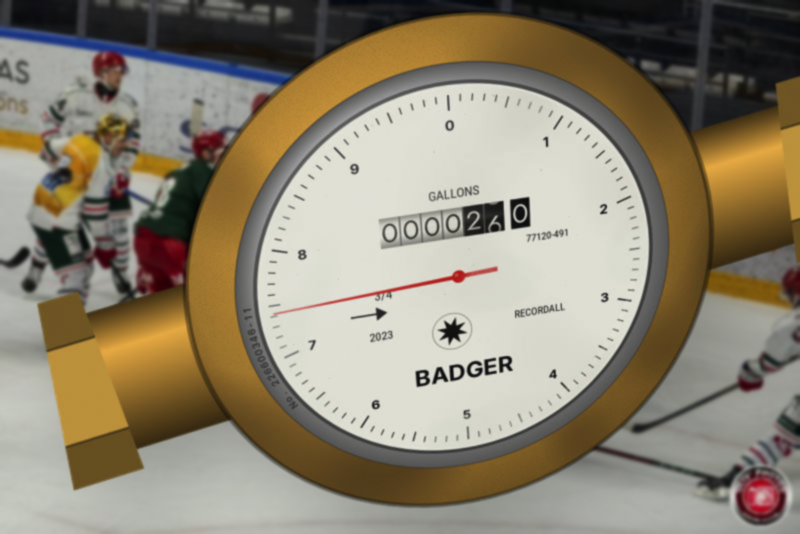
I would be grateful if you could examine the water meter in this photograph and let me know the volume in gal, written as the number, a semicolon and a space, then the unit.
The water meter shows 257.4; gal
